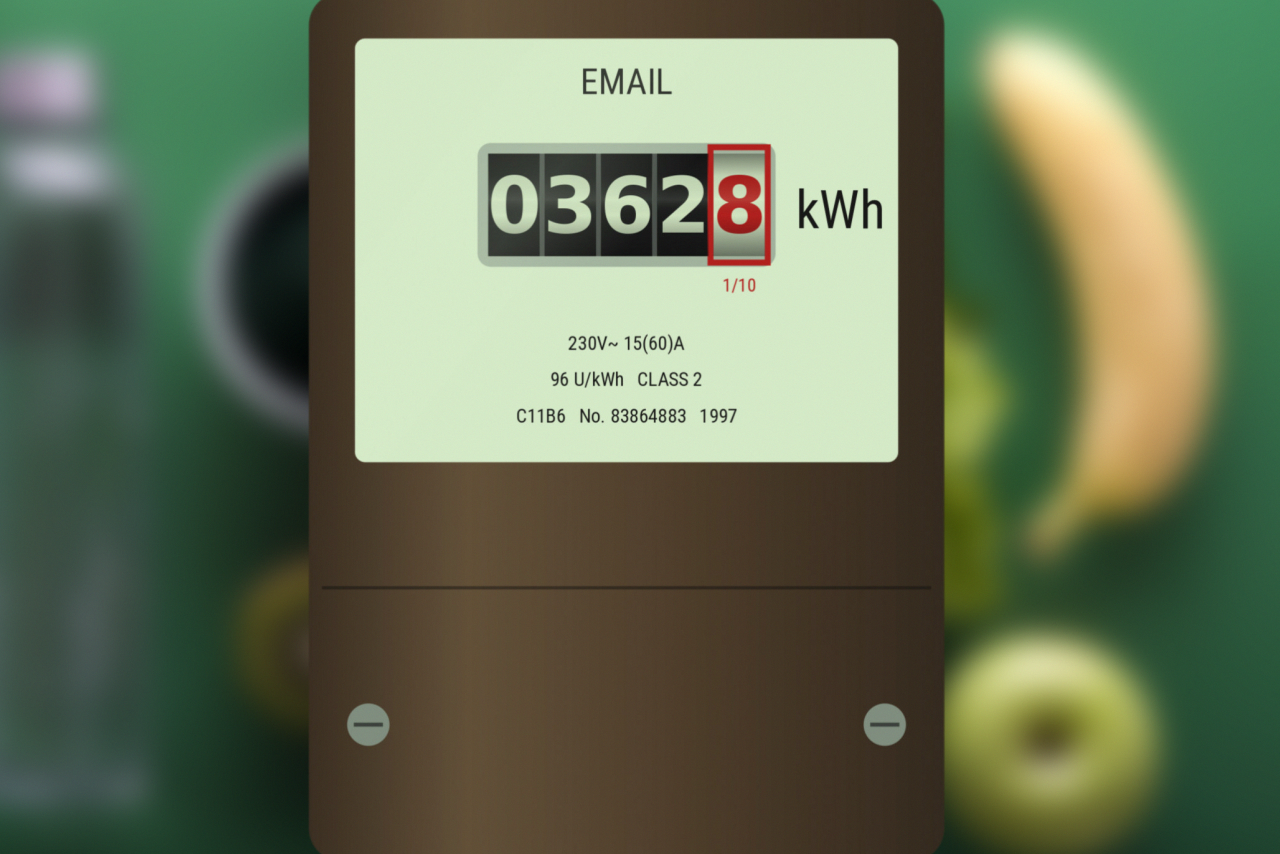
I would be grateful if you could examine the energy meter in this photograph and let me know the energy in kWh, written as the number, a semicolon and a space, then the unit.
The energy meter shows 362.8; kWh
